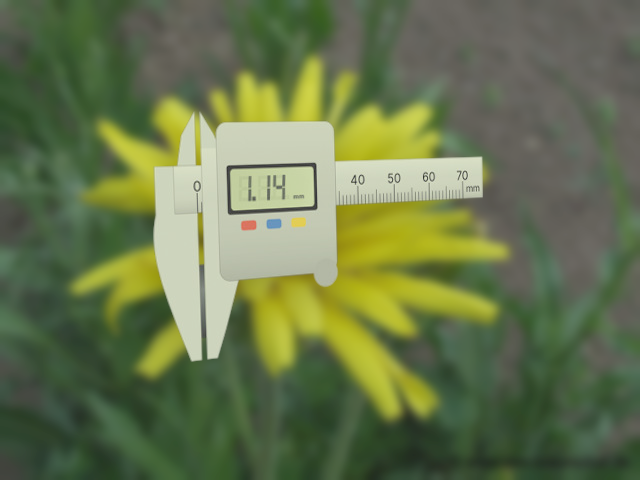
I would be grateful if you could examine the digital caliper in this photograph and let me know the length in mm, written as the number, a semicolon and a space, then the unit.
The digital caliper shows 1.14; mm
